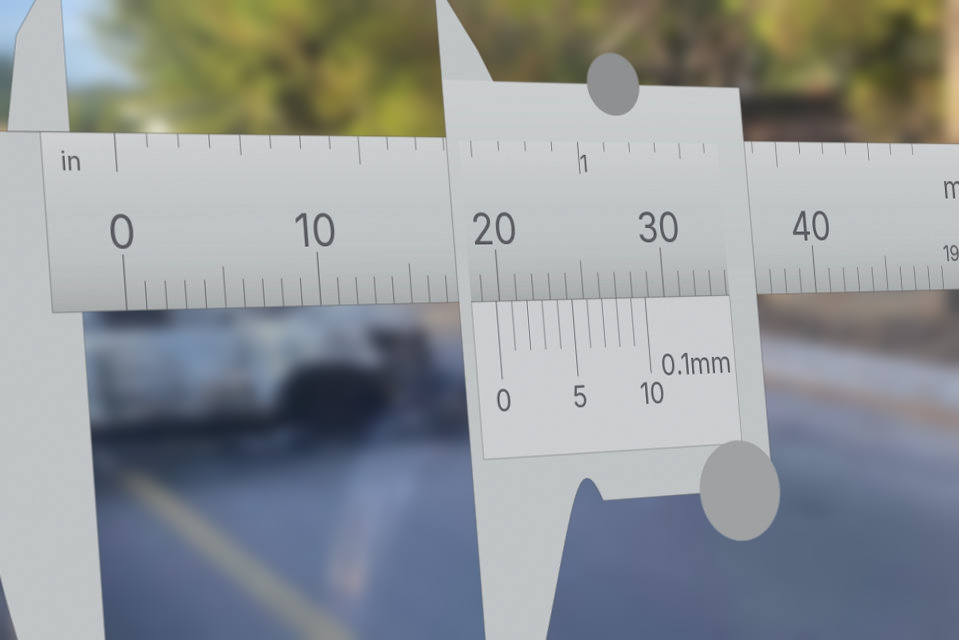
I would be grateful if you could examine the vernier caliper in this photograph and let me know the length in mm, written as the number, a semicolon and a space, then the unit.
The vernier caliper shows 19.8; mm
